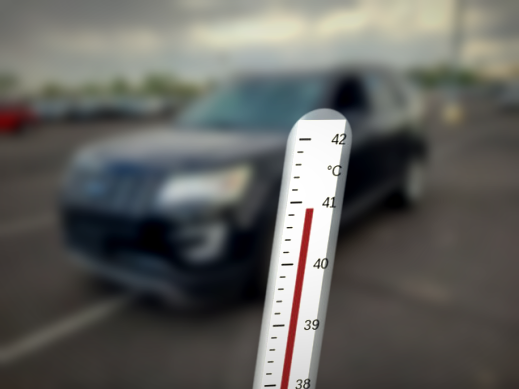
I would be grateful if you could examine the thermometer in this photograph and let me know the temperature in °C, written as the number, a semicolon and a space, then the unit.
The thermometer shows 40.9; °C
